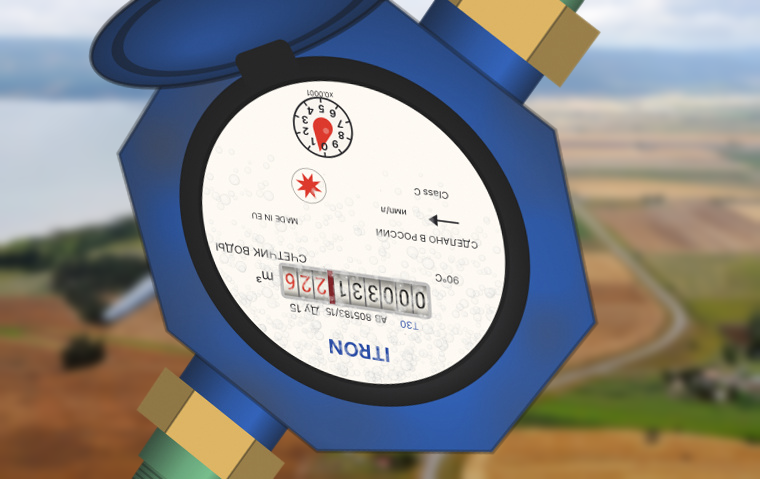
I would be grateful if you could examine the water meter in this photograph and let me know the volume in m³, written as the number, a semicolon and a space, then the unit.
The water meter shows 331.2260; m³
